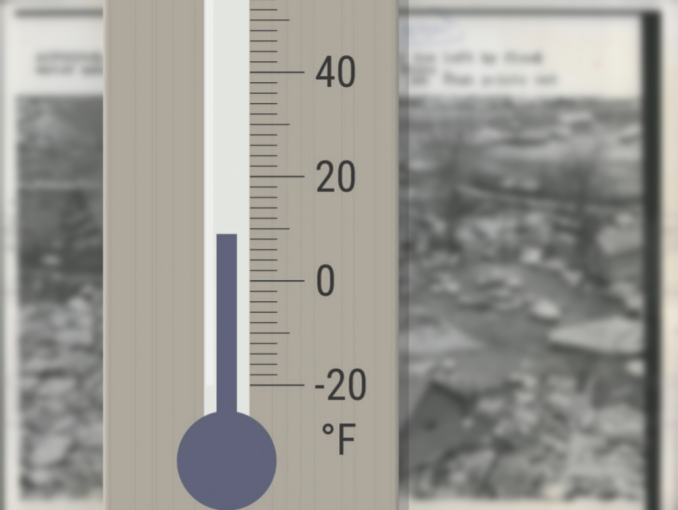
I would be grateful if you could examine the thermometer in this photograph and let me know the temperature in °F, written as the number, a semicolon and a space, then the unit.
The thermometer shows 9; °F
